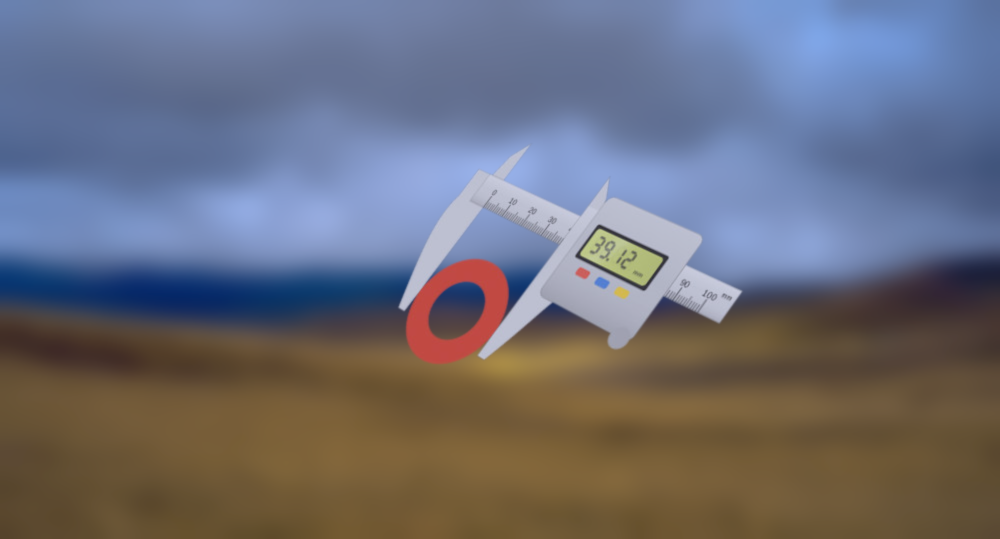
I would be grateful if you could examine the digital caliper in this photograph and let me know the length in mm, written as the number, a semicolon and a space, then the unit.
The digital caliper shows 39.12; mm
